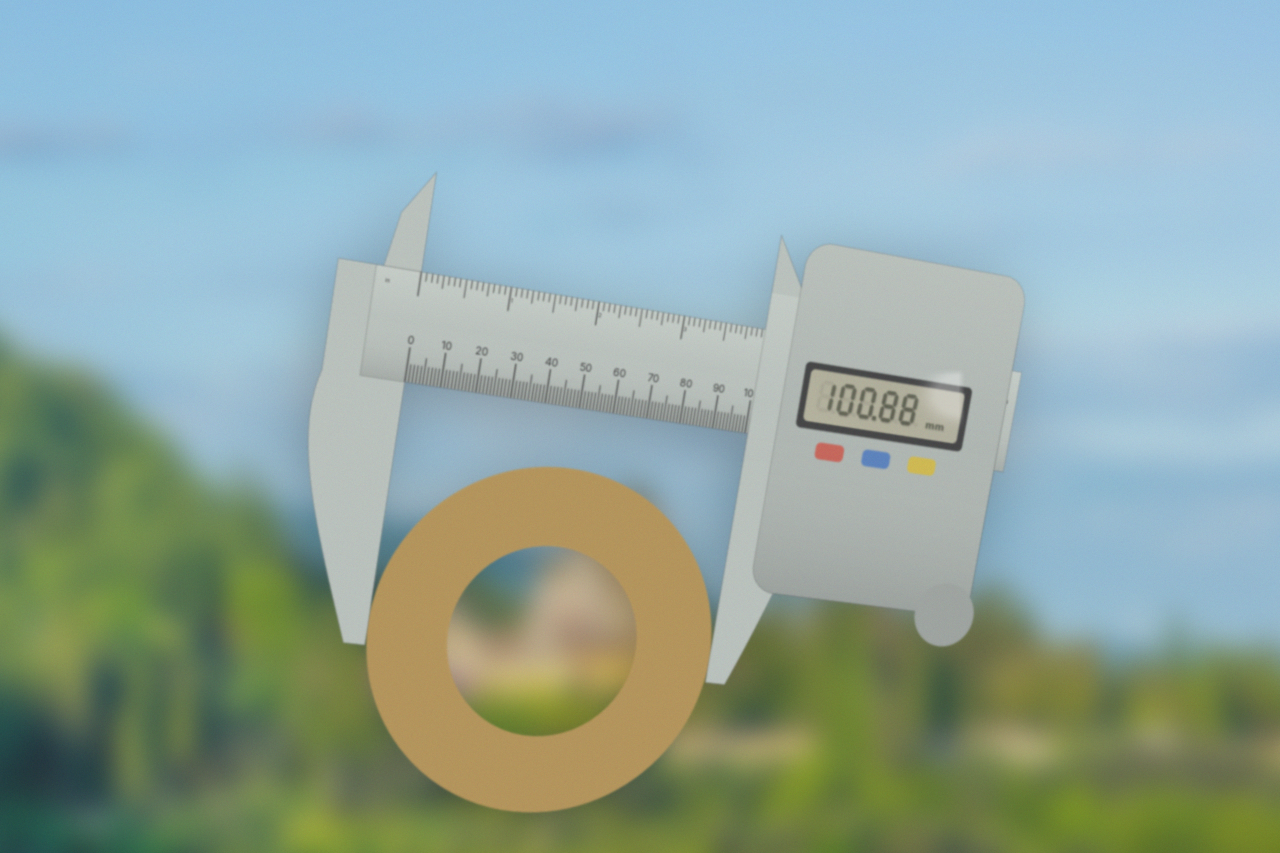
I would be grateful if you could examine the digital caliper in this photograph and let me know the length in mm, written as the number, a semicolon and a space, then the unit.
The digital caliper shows 100.88; mm
